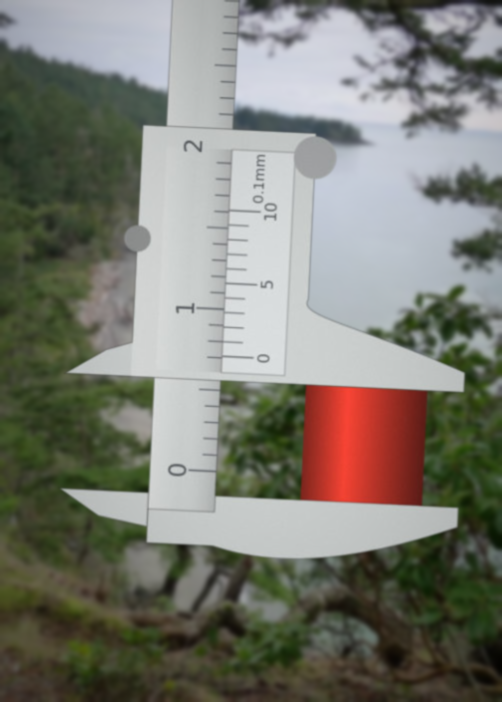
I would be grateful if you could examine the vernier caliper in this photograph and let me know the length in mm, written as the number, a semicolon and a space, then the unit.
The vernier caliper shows 7.1; mm
